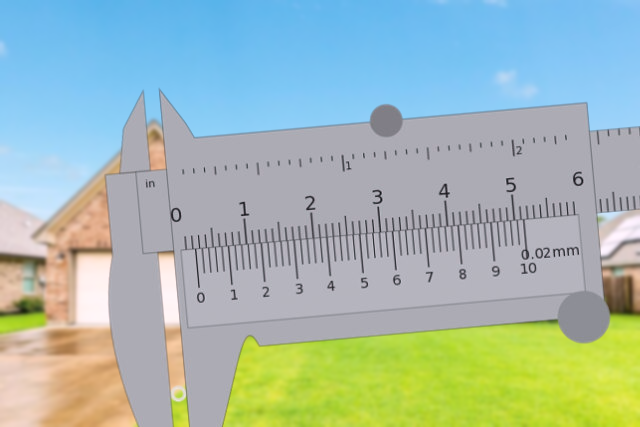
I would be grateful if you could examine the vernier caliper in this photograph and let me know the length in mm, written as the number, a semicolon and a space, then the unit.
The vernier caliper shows 2.4; mm
